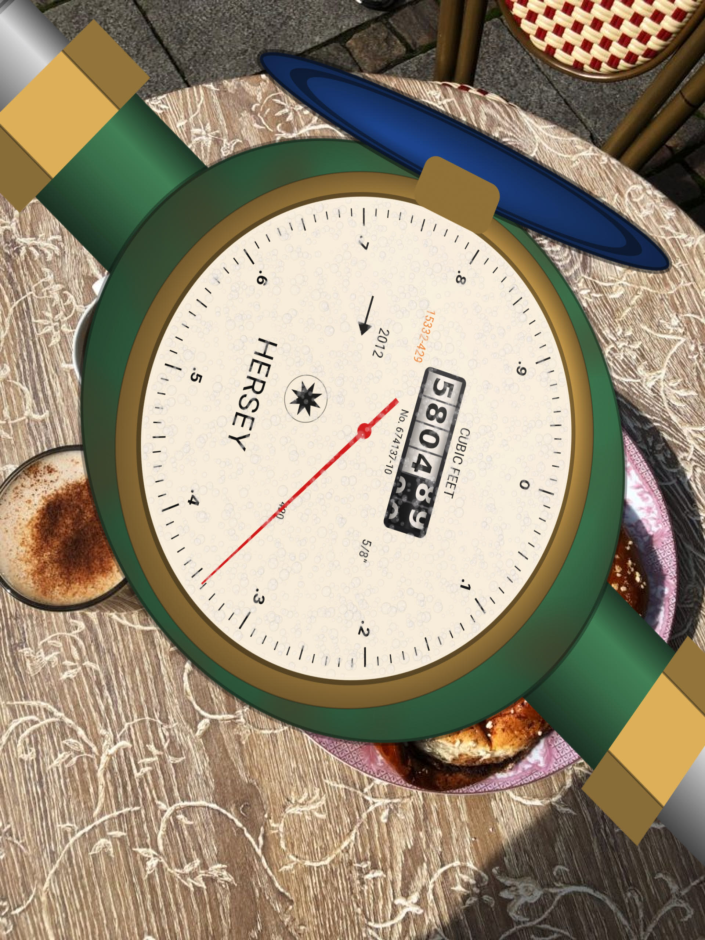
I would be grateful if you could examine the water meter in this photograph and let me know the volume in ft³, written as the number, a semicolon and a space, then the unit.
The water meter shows 580489.34; ft³
